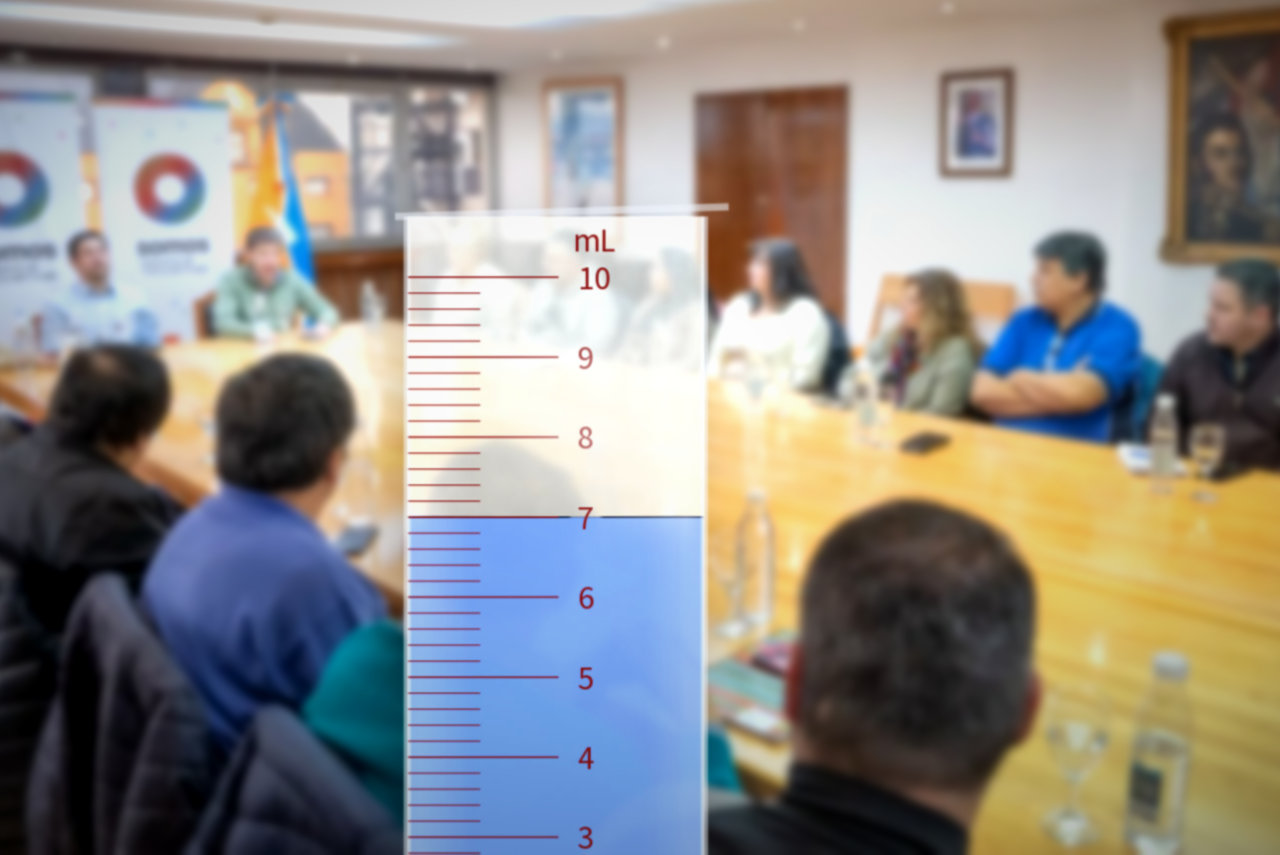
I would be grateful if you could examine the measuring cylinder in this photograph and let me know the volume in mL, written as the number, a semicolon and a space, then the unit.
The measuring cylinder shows 7; mL
